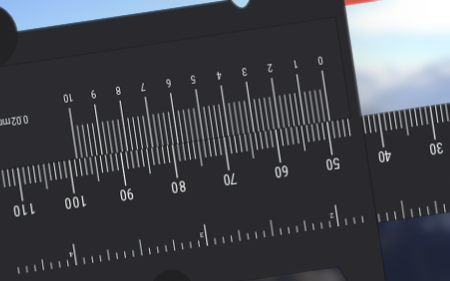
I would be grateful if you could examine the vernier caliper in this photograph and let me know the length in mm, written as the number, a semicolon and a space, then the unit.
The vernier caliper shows 49.5; mm
